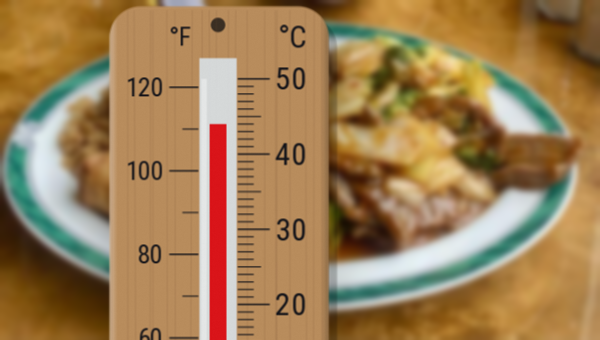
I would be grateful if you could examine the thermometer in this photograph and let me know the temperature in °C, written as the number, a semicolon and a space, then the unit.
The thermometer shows 44; °C
